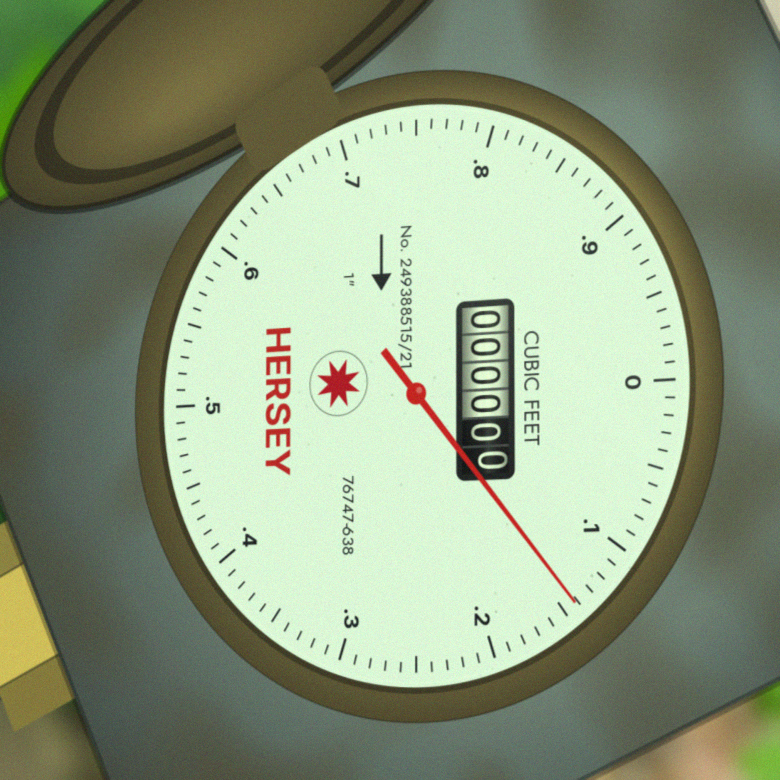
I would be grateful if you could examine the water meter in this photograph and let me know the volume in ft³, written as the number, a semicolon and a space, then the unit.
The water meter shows 0.14; ft³
